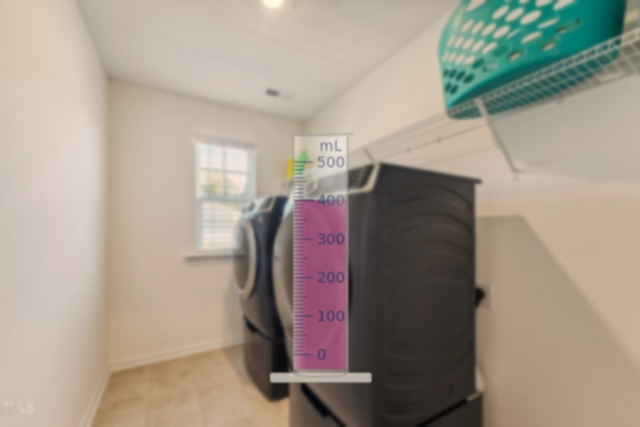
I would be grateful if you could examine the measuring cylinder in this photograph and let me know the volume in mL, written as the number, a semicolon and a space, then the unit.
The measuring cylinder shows 400; mL
